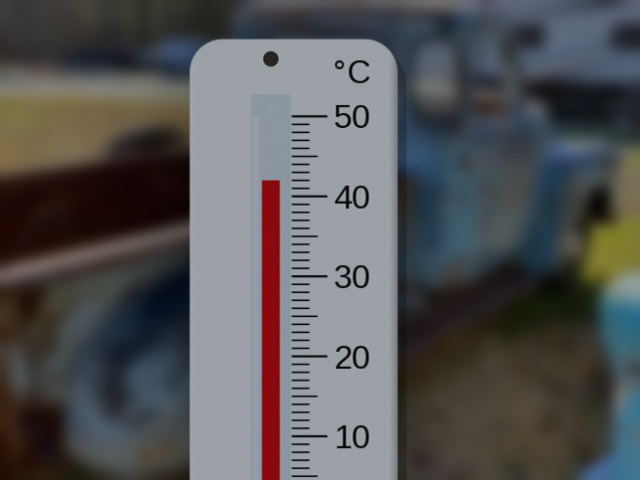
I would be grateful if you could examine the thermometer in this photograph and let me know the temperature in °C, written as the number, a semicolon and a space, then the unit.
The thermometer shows 42; °C
